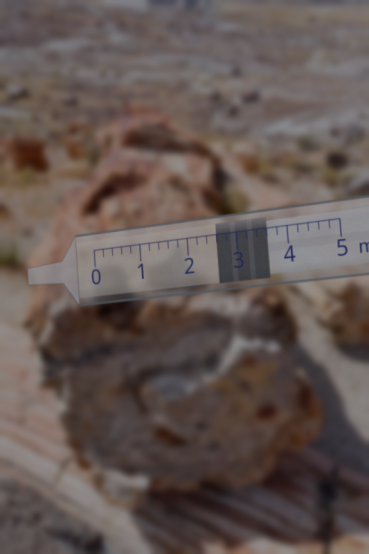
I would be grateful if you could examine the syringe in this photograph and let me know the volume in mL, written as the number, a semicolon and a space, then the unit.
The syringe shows 2.6; mL
